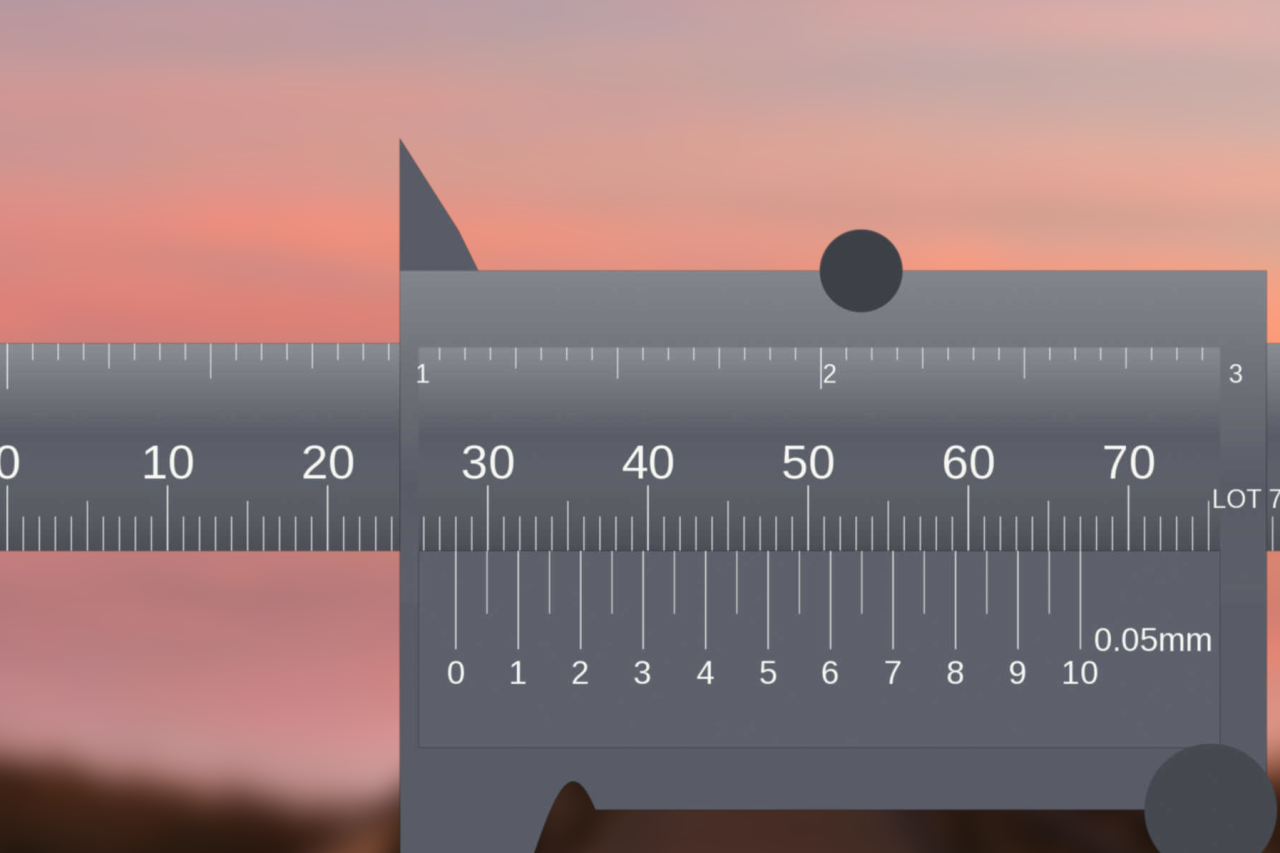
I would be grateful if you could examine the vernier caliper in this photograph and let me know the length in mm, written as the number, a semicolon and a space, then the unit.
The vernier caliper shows 28.0; mm
